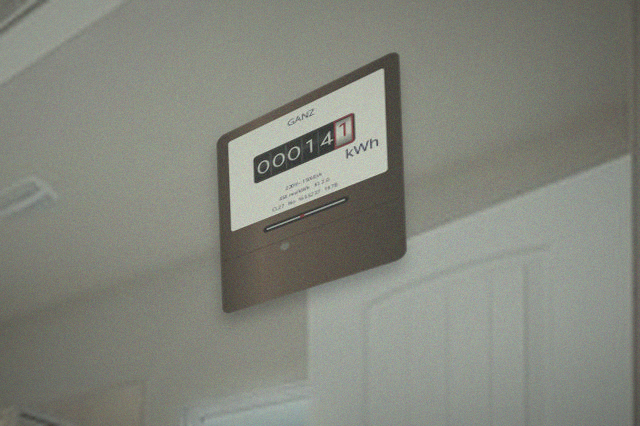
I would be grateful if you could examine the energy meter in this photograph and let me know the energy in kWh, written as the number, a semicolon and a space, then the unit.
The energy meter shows 14.1; kWh
